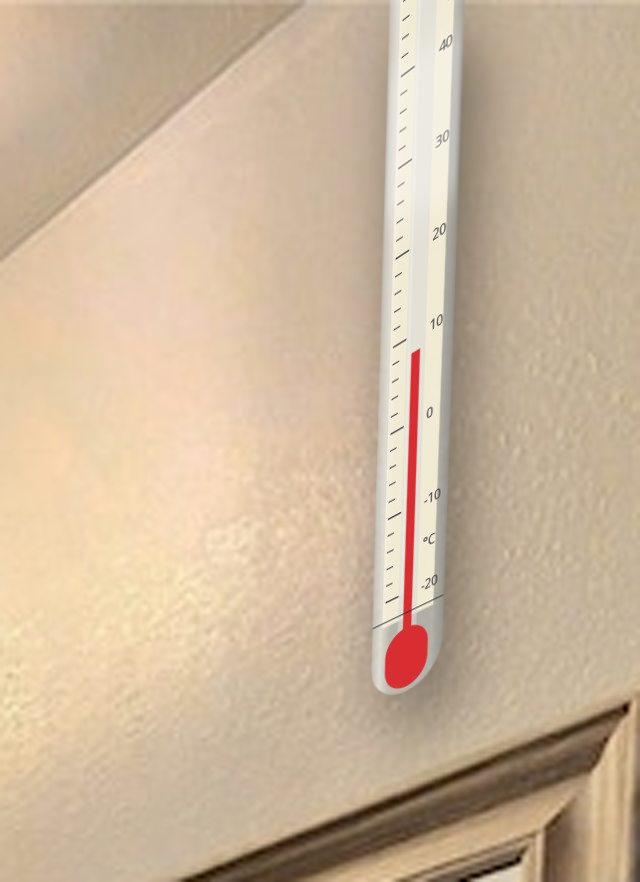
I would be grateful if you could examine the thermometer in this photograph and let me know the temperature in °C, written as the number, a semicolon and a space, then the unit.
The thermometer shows 8; °C
